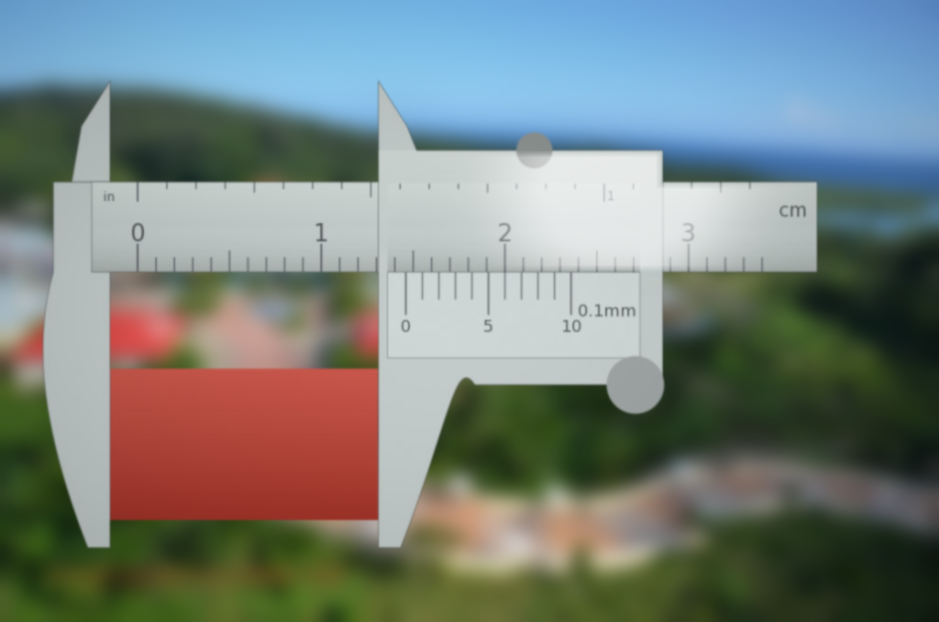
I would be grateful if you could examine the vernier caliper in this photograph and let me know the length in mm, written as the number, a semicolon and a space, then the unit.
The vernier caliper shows 14.6; mm
